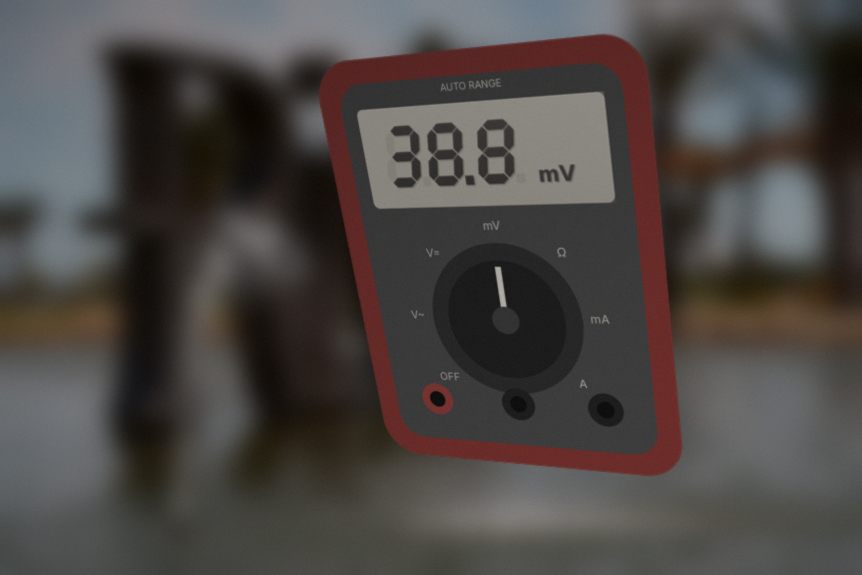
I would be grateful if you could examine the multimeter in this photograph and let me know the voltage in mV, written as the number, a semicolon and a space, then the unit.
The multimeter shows 38.8; mV
